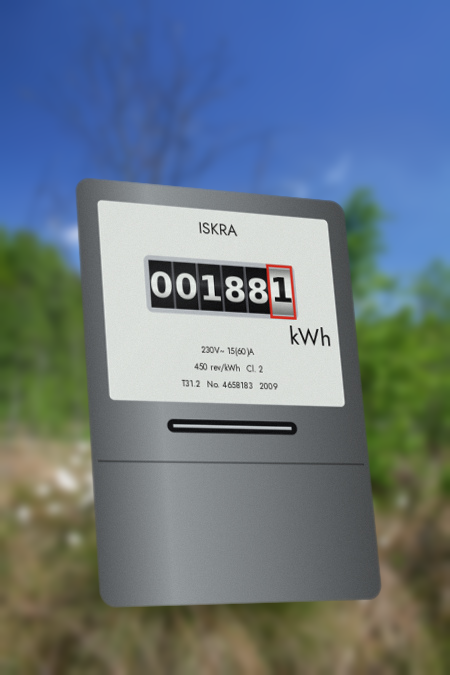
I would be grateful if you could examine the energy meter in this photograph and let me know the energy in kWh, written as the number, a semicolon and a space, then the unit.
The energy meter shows 188.1; kWh
